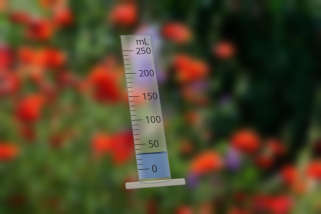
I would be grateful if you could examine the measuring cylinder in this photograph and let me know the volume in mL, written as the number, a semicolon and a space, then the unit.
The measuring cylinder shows 30; mL
